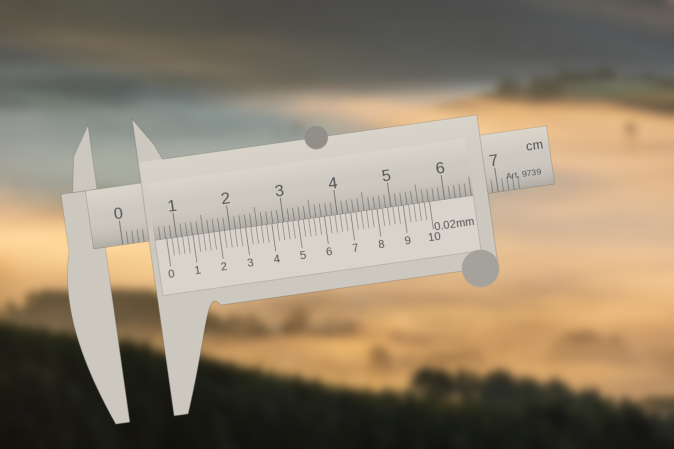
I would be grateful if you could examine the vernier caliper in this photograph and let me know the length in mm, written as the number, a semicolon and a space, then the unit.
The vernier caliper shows 8.2; mm
